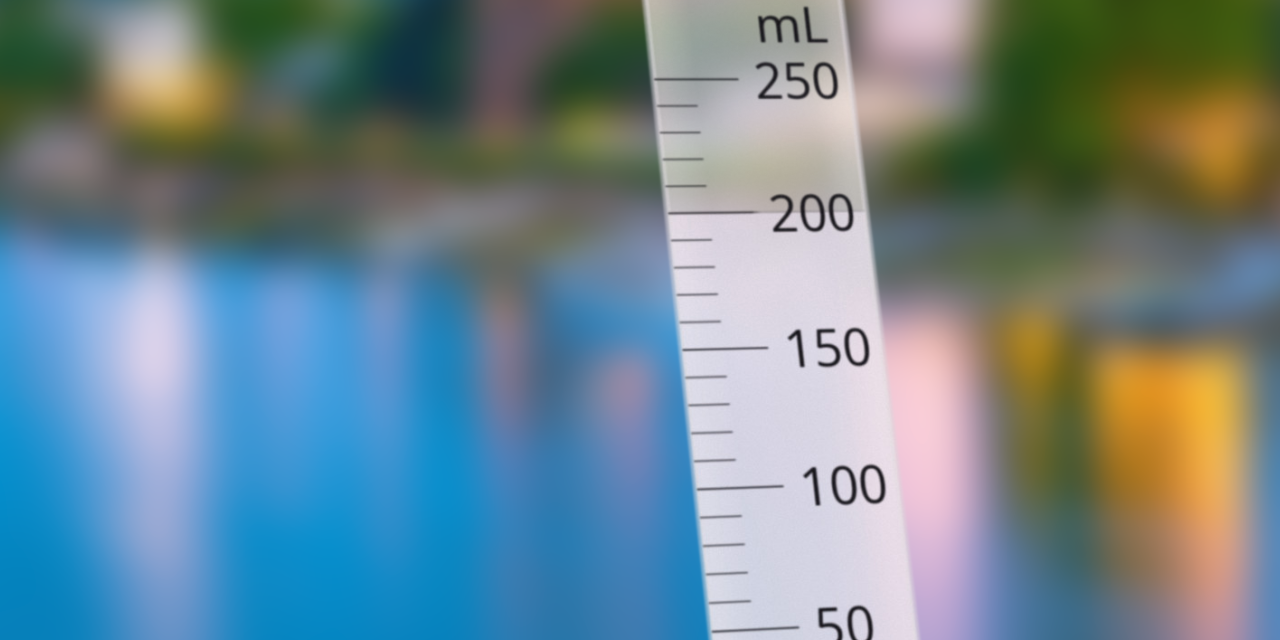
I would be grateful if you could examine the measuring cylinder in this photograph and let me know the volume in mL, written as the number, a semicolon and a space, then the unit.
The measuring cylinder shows 200; mL
